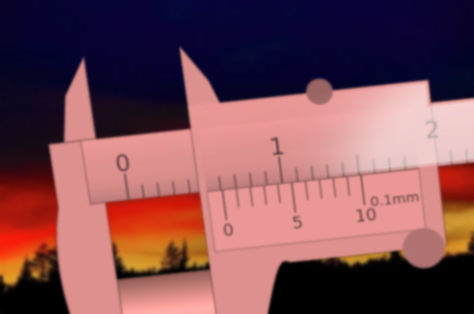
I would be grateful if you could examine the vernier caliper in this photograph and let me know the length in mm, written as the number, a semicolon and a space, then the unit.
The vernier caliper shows 6.1; mm
